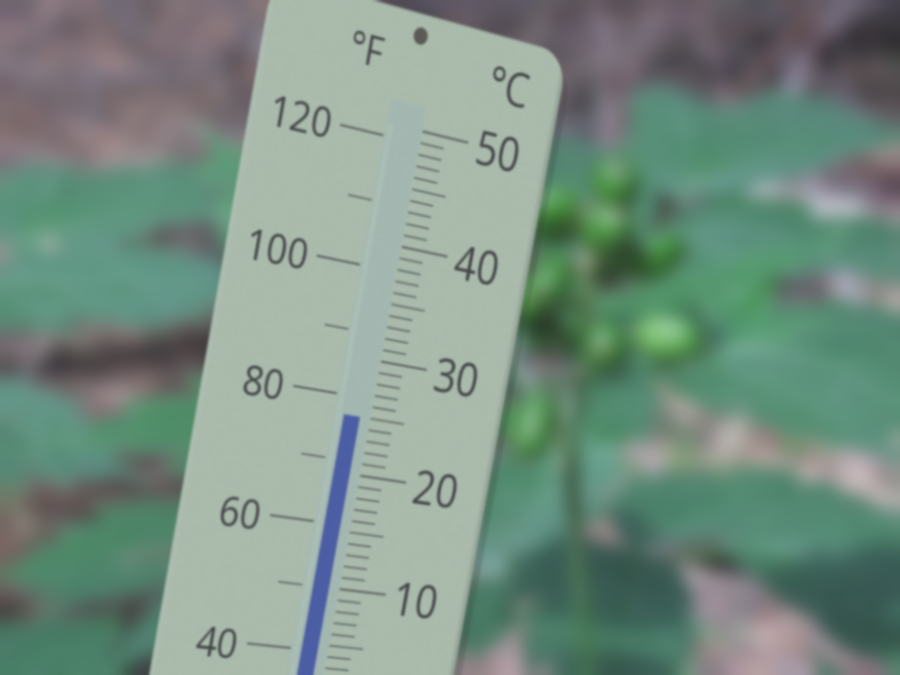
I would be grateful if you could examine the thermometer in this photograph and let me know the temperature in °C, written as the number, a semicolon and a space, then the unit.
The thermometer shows 25; °C
